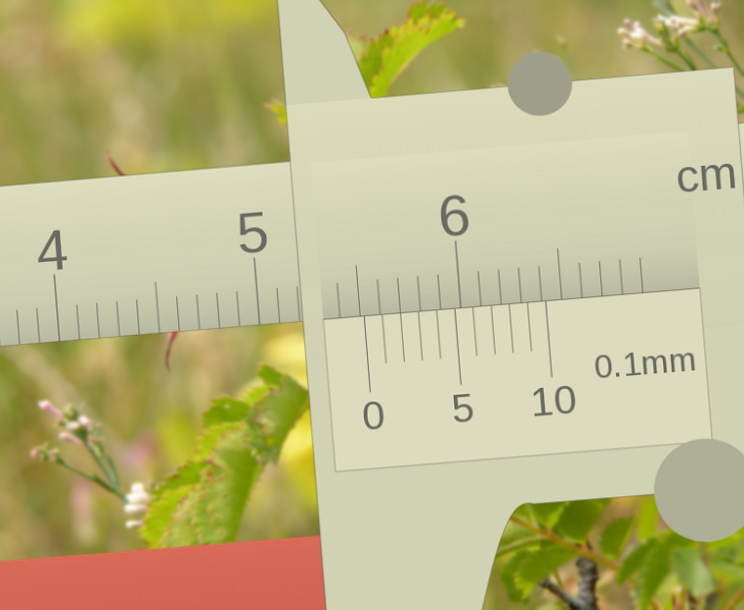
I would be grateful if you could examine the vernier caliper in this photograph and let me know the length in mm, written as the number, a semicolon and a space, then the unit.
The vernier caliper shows 55.2; mm
